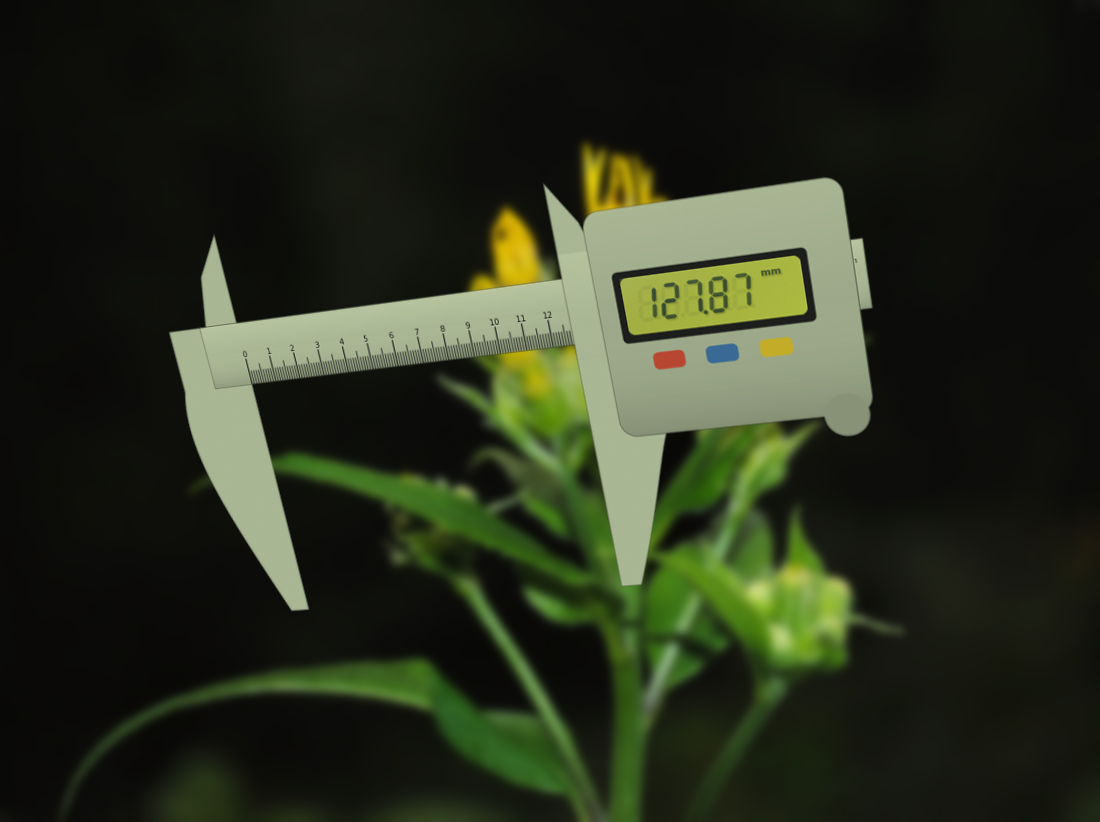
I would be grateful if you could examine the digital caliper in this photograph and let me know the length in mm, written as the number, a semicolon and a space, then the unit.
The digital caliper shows 127.87; mm
